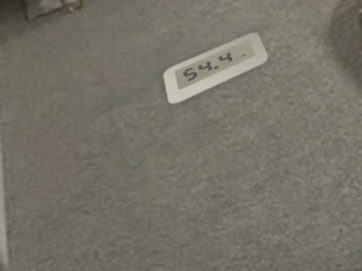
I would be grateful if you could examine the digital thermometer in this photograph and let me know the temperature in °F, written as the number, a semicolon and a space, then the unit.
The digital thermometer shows 54.4; °F
